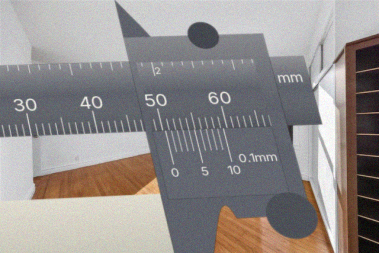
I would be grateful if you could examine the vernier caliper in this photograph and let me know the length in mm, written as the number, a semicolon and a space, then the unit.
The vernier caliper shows 50.4; mm
